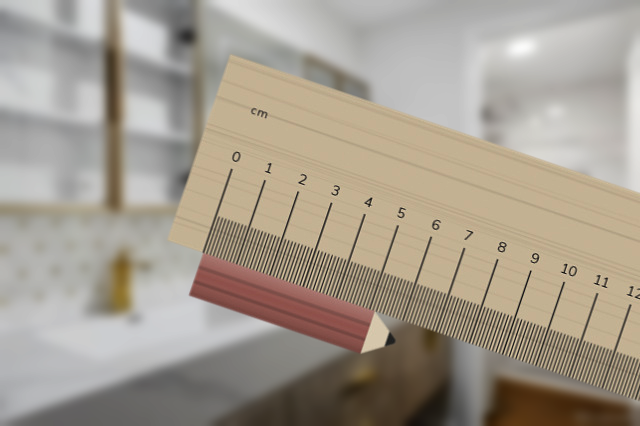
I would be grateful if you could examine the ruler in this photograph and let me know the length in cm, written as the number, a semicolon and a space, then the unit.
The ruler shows 6; cm
